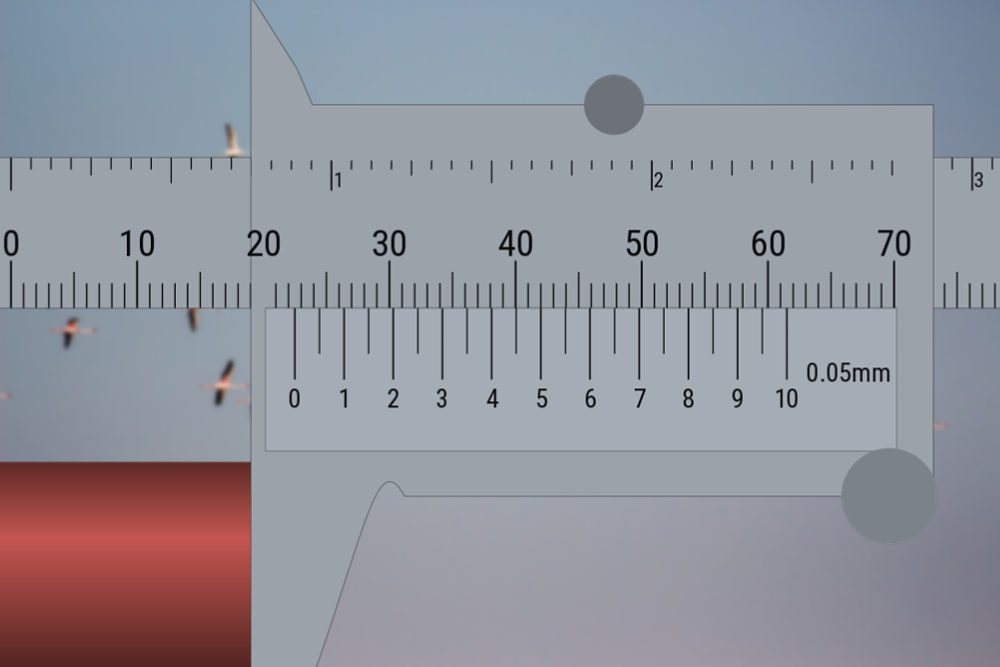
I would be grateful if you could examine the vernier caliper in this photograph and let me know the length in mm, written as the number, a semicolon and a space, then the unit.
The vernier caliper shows 22.5; mm
